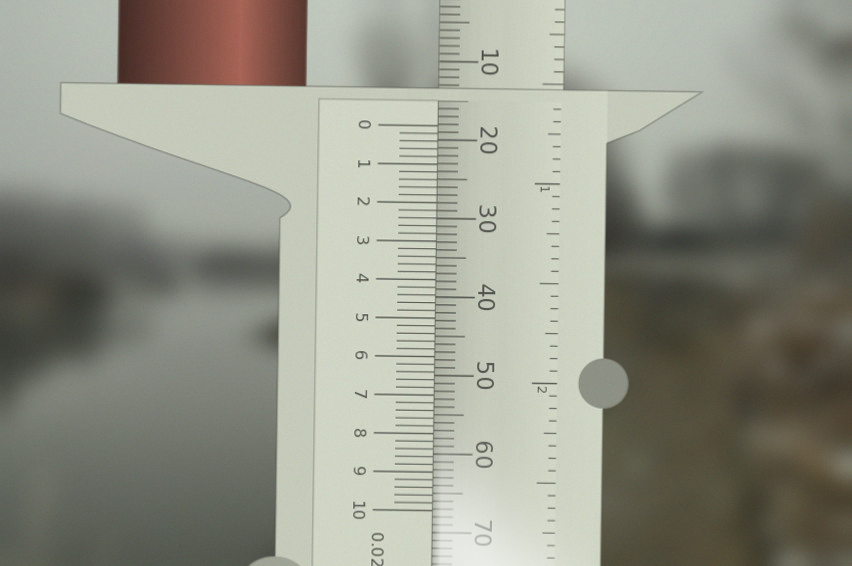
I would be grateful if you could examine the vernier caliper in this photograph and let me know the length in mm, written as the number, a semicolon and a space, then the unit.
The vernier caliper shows 18.2; mm
